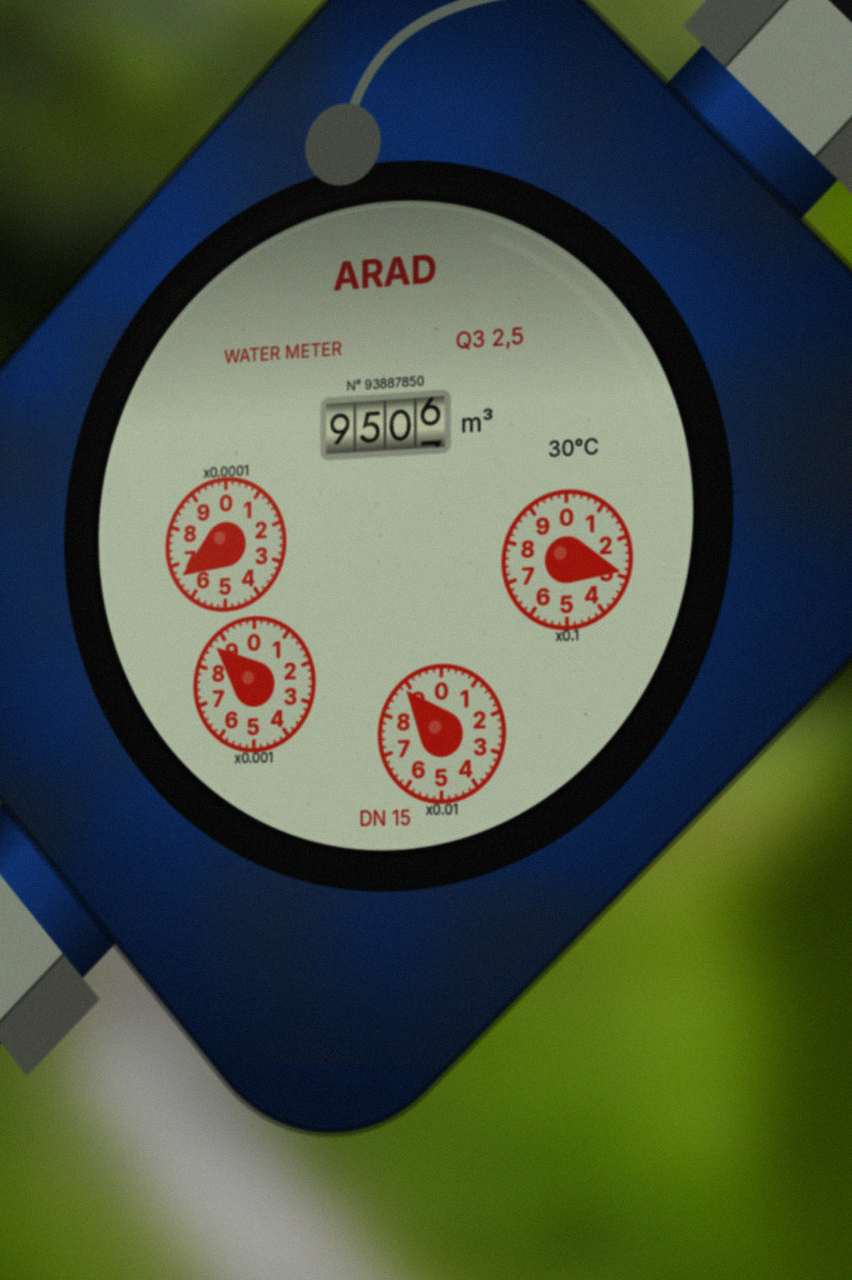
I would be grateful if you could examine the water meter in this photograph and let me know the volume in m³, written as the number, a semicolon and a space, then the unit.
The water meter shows 9506.2886; m³
